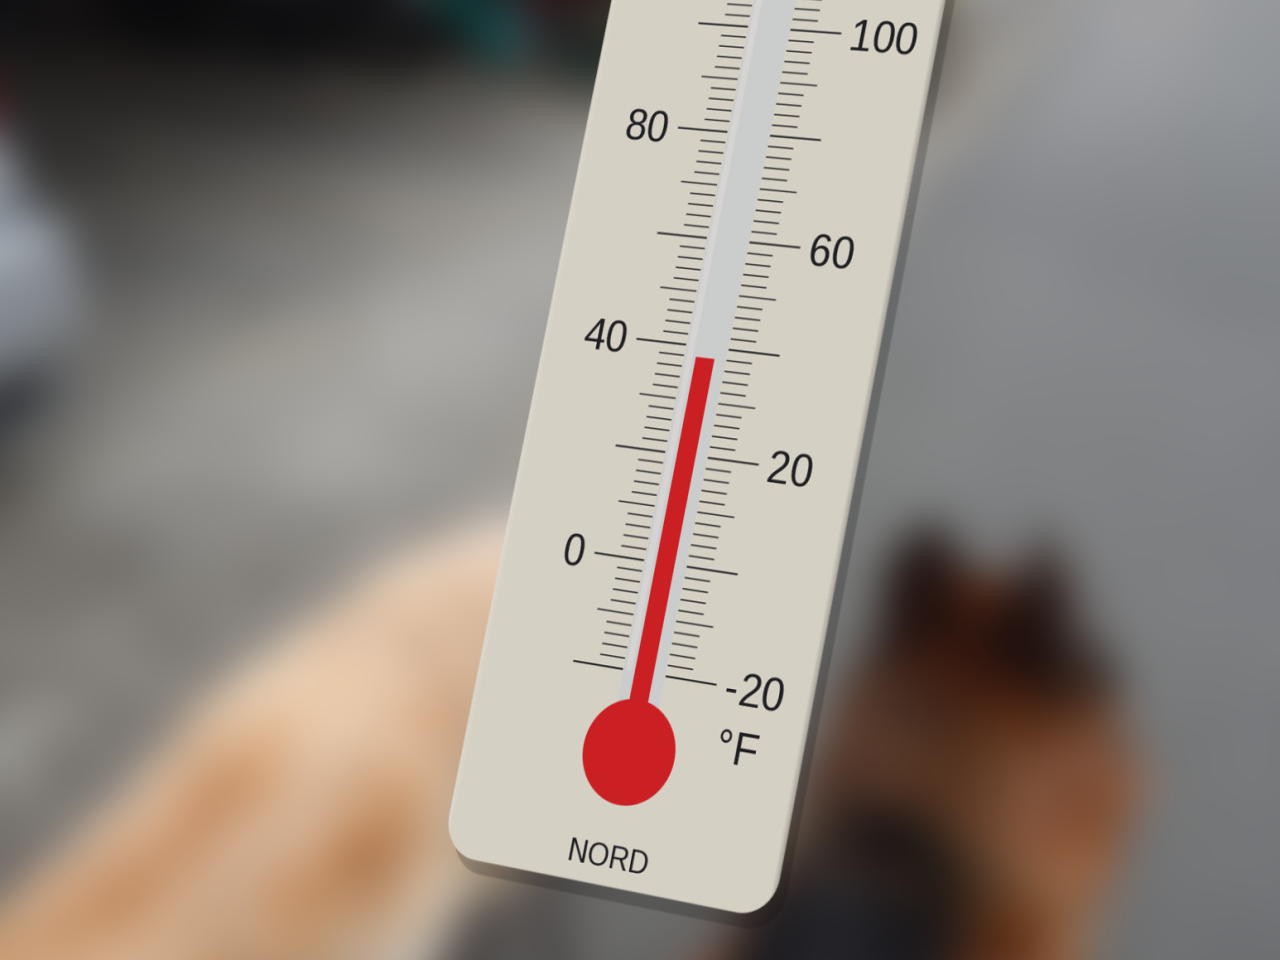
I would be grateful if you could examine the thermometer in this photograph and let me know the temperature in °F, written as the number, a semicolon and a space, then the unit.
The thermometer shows 38; °F
